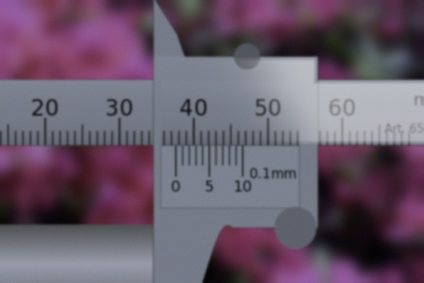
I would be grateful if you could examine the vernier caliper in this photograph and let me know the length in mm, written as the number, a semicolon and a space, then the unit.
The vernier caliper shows 37.6; mm
